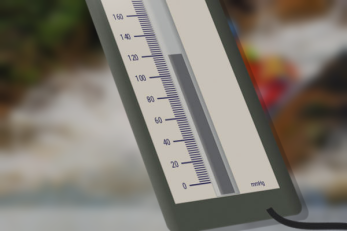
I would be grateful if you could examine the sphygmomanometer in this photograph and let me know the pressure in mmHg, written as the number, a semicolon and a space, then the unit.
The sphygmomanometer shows 120; mmHg
